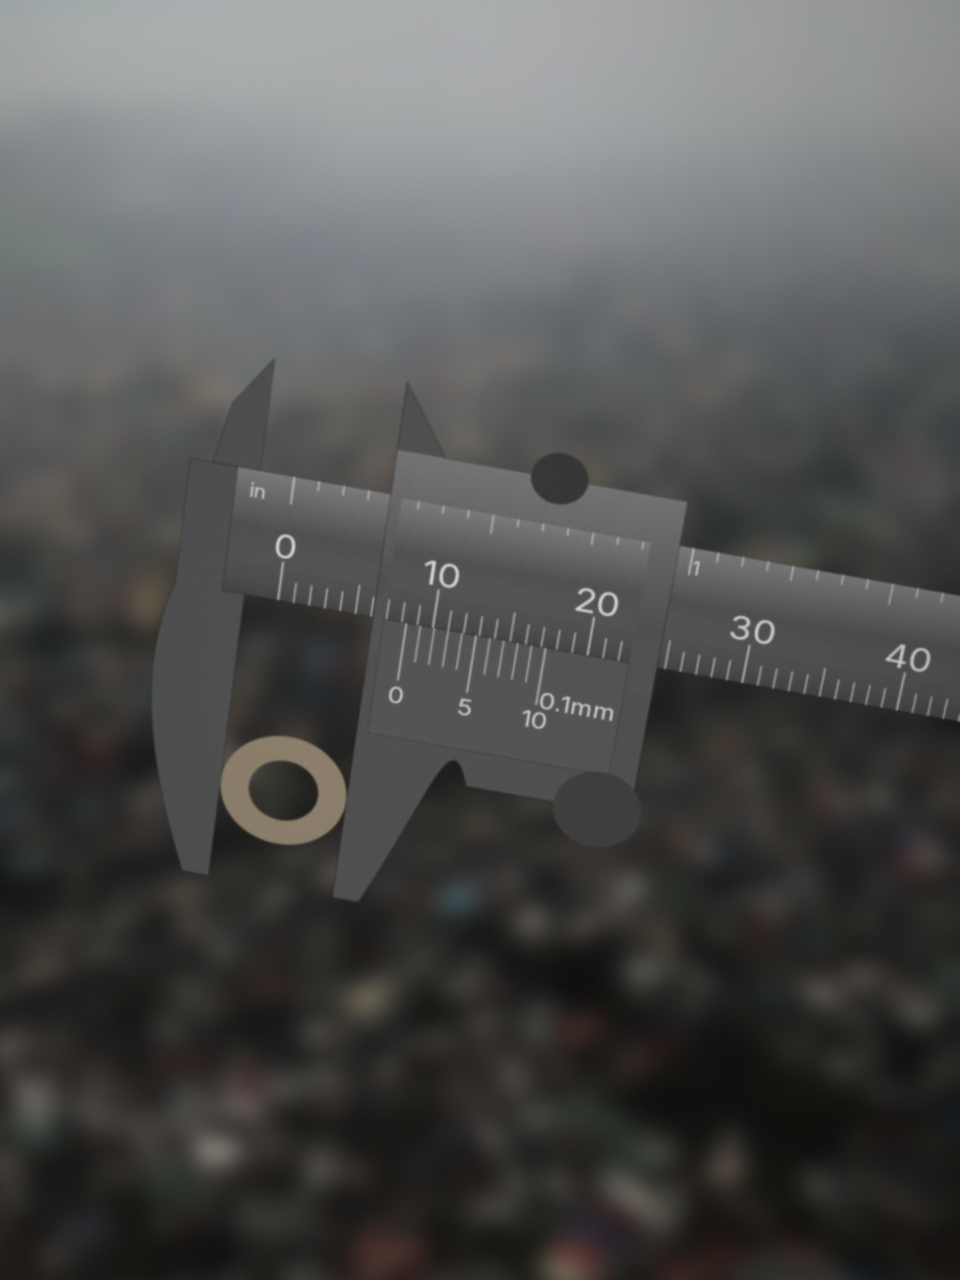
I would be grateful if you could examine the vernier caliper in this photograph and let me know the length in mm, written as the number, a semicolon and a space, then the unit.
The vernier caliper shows 8.3; mm
